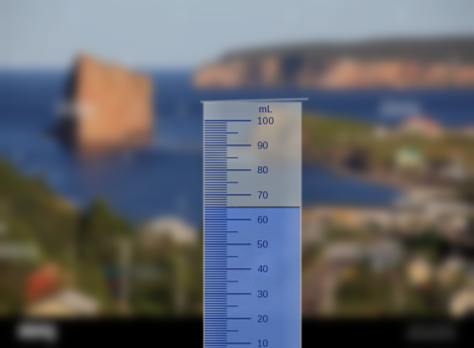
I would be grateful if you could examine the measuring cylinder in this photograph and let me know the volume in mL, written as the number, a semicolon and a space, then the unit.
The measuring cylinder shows 65; mL
